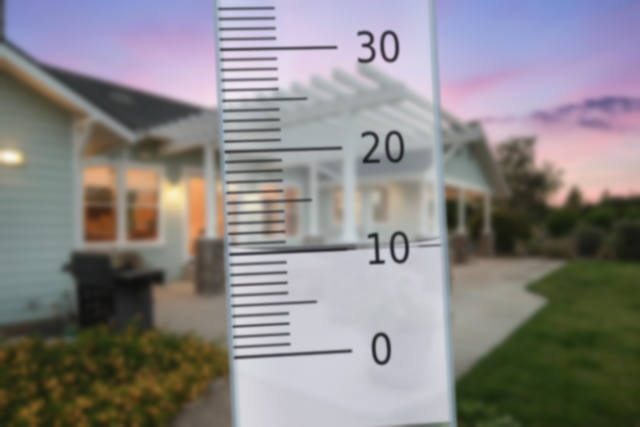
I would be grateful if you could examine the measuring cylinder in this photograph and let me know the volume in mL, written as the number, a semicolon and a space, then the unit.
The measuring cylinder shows 10; mL
